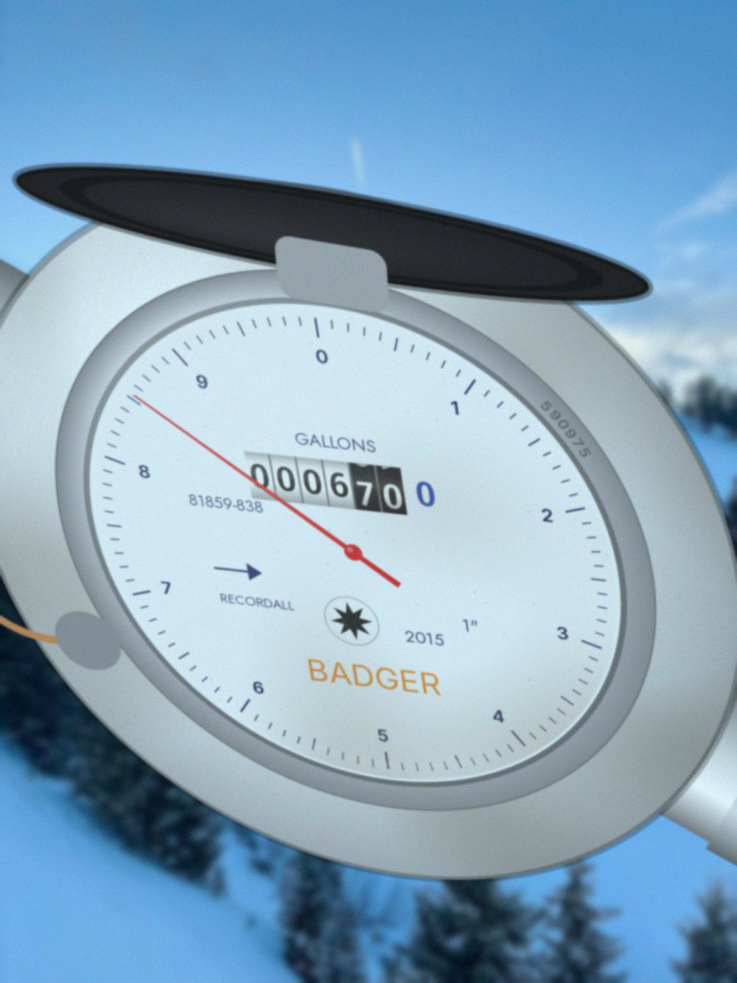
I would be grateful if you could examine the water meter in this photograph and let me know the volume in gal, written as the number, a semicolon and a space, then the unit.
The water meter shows 6698.5; gal
